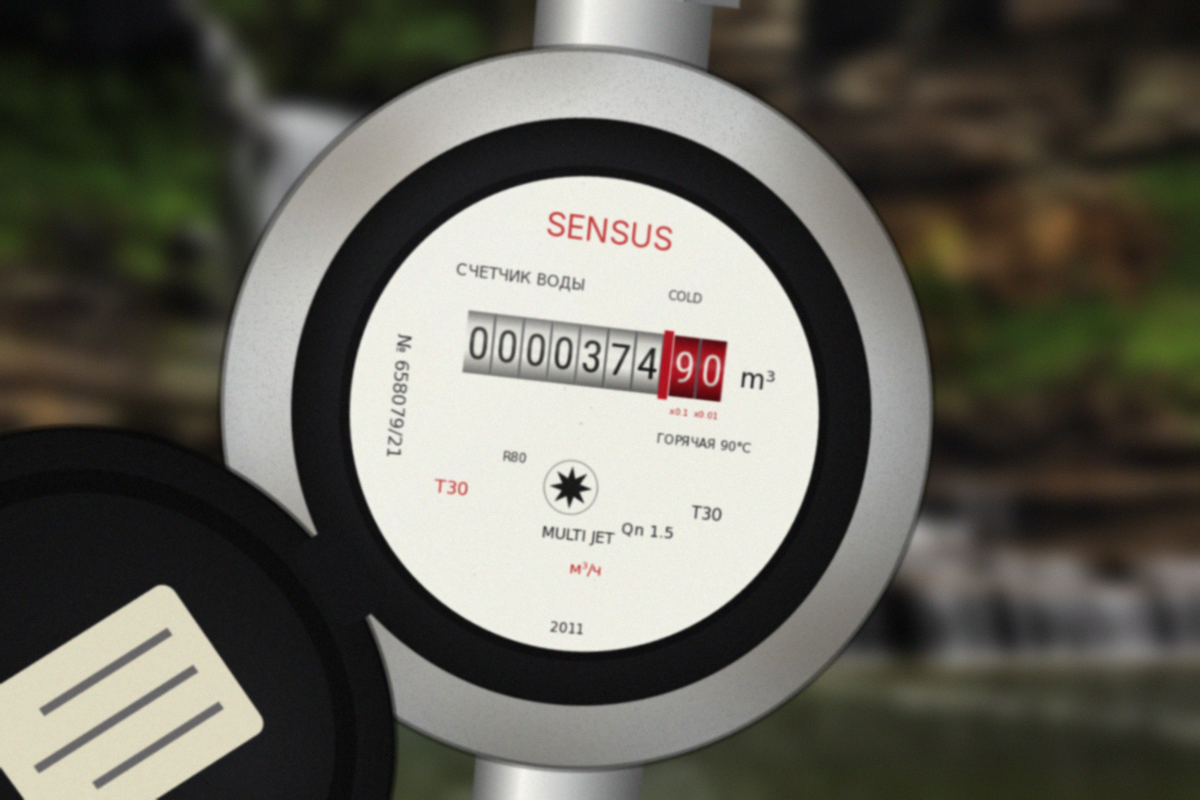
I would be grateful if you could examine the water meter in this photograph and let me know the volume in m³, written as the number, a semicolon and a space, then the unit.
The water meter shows 374.90; m³
